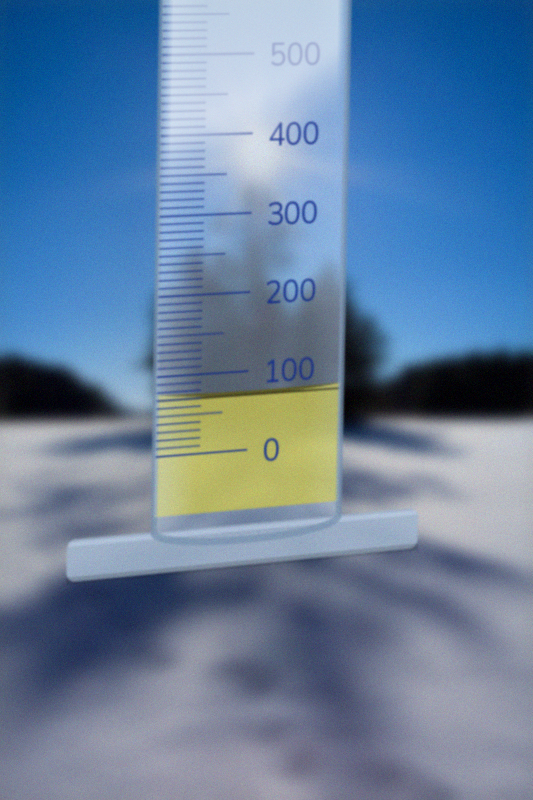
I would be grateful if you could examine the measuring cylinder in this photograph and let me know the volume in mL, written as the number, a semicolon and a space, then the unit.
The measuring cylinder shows 70; mL
